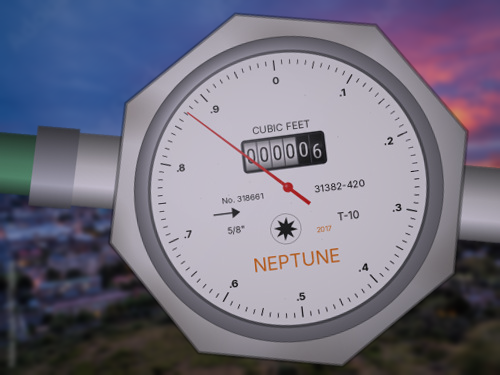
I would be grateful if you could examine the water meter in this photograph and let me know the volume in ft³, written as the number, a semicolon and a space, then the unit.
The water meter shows 5.87; ft³
